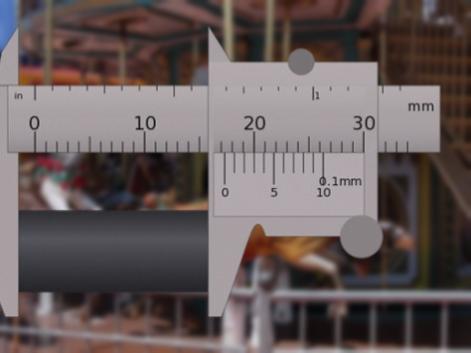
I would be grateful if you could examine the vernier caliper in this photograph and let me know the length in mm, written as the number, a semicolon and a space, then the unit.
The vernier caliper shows 17.3; mm
